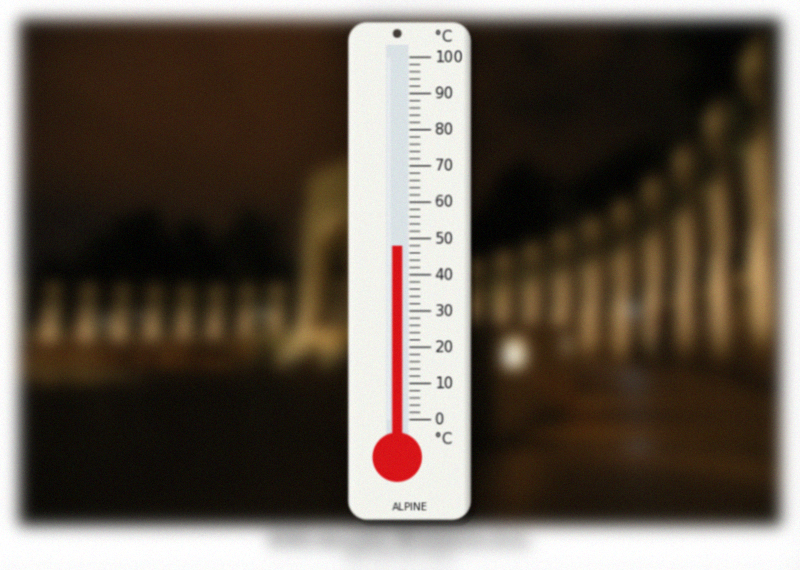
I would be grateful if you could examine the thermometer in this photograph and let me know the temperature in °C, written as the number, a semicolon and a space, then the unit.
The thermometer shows 48; °C
